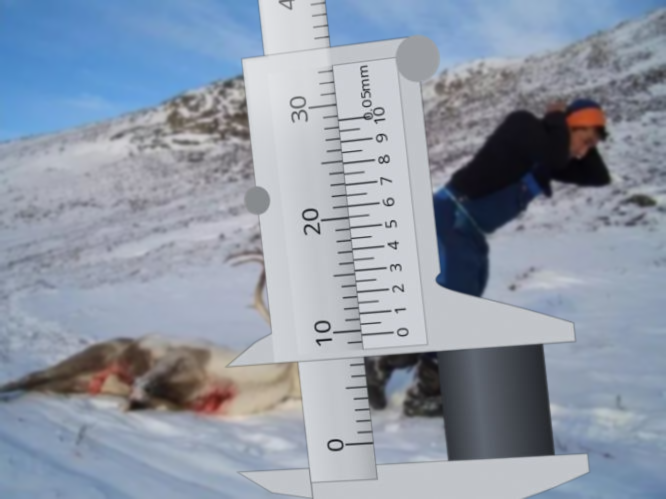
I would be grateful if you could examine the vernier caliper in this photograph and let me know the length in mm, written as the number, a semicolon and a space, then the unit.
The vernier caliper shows 9.6; mm
